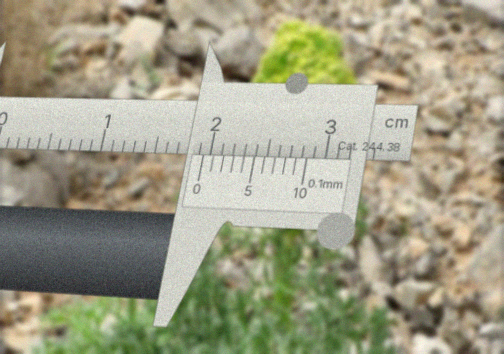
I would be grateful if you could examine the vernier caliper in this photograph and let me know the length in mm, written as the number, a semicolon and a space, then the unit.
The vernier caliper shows 19.4; mm
